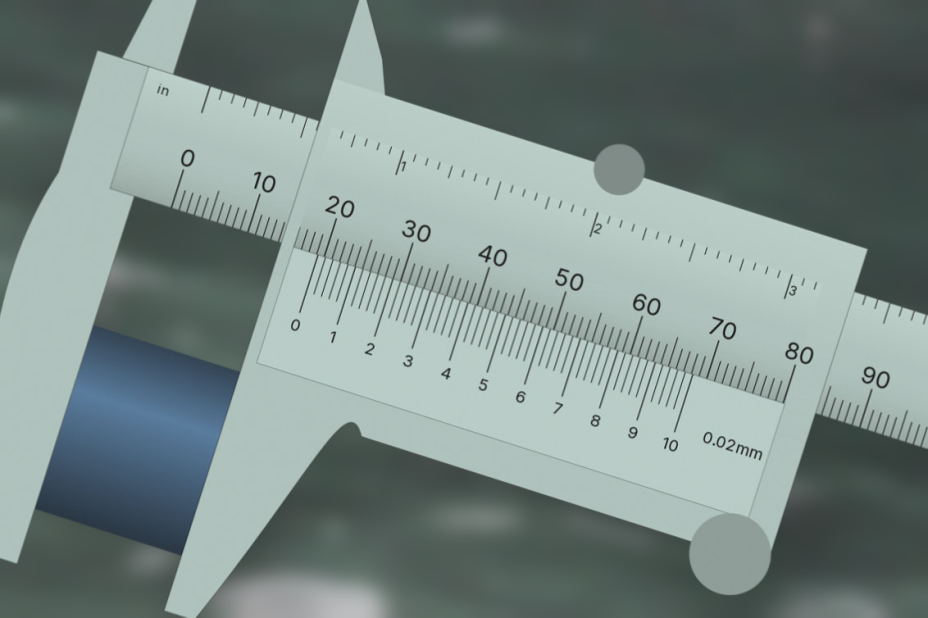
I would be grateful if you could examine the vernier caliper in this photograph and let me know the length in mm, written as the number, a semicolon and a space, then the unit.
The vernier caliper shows 19.2; mm
